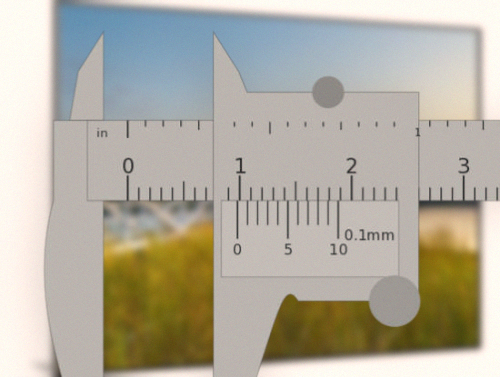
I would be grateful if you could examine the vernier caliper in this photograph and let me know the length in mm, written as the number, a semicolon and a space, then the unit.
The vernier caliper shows 9.8; mm
